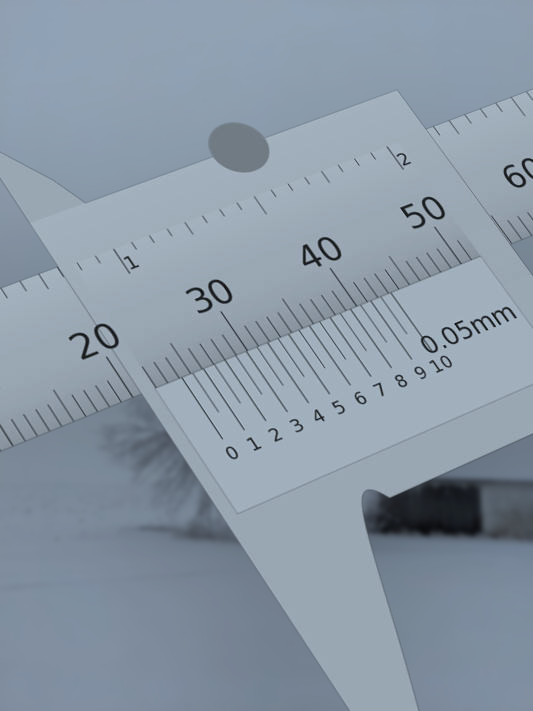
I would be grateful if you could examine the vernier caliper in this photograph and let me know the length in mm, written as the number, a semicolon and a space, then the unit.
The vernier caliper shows 24.2; mm
